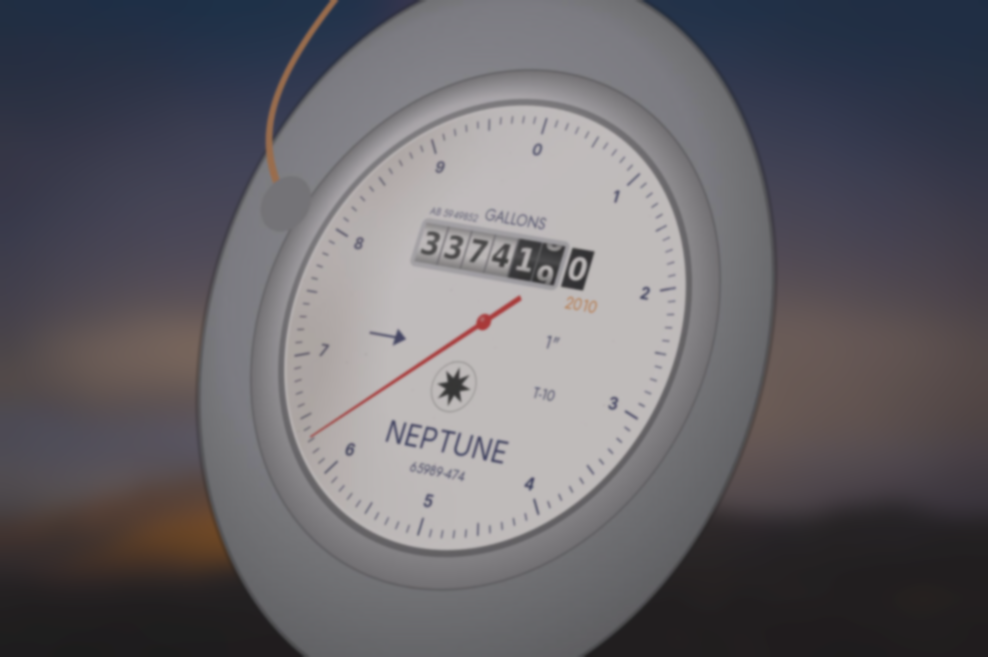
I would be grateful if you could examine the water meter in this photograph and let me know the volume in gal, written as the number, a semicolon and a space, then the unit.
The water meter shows 3374186.3; gal
